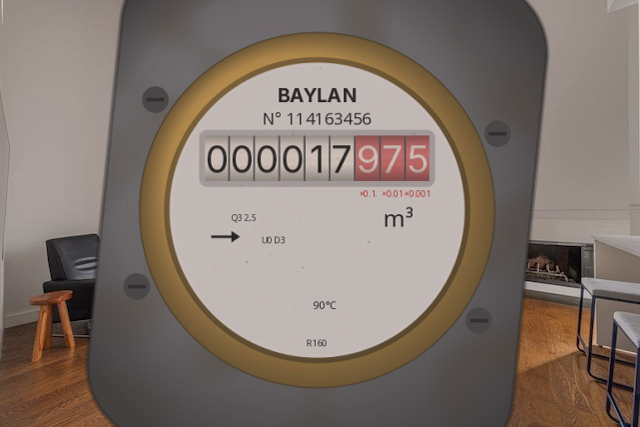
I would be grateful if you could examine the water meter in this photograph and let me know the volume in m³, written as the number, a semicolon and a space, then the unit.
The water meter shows 17.975; m³
